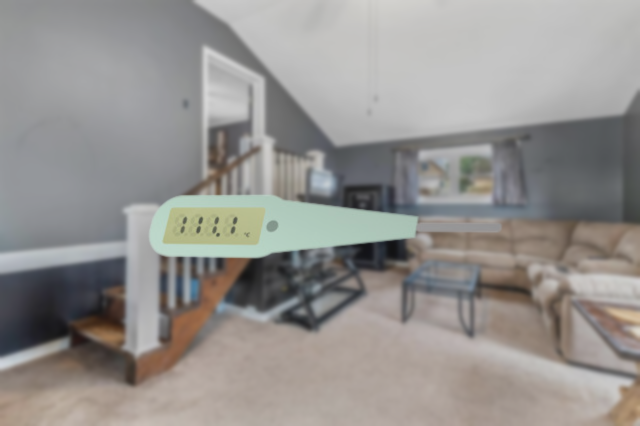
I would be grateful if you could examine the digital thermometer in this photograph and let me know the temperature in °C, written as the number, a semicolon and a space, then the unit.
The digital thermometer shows 111.1; °C
